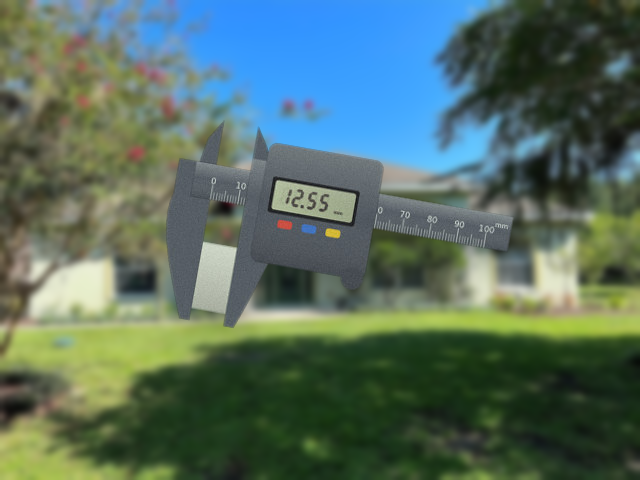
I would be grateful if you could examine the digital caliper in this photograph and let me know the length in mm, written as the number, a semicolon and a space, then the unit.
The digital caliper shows 12.55; mm
